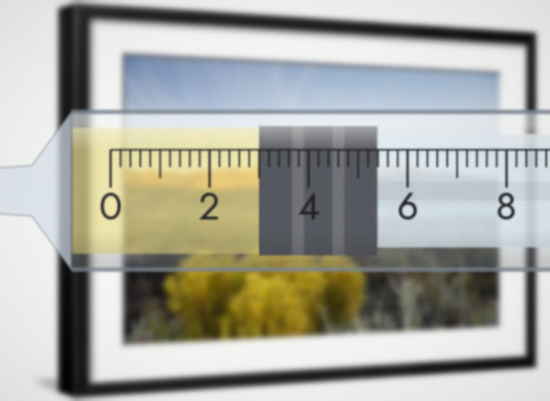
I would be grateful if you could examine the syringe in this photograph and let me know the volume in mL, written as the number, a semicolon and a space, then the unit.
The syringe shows 3; mL
